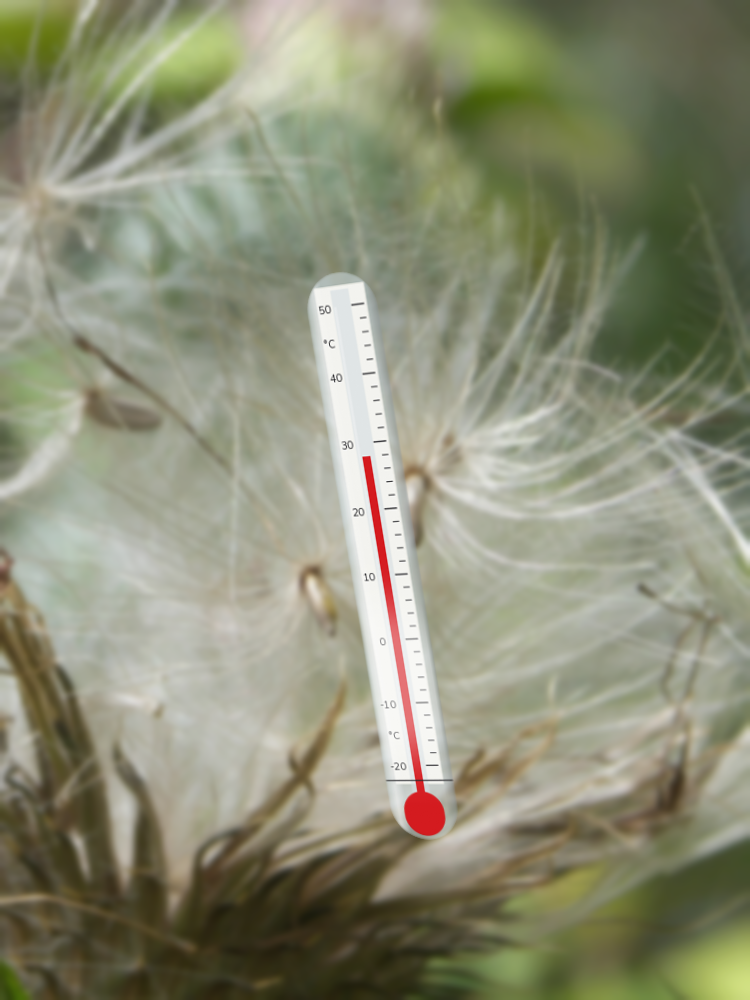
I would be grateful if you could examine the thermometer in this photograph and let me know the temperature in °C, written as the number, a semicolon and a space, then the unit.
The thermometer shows 28; °C
